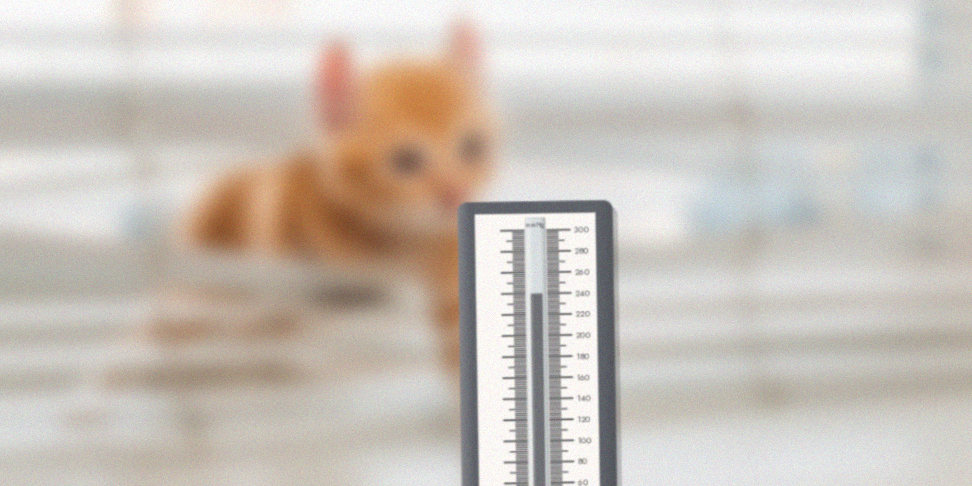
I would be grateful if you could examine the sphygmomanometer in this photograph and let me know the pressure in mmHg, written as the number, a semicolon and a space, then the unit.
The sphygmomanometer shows 240; mmHg
